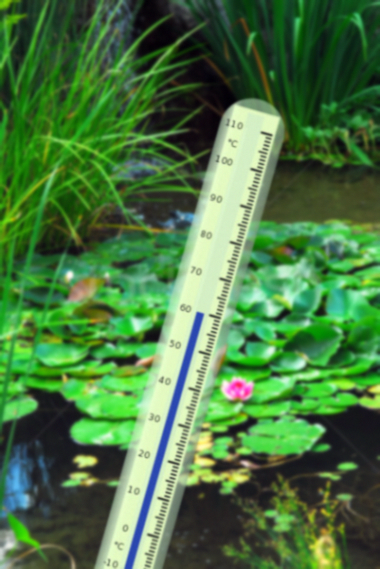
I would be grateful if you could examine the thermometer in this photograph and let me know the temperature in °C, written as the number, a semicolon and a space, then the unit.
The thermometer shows 60; °C
